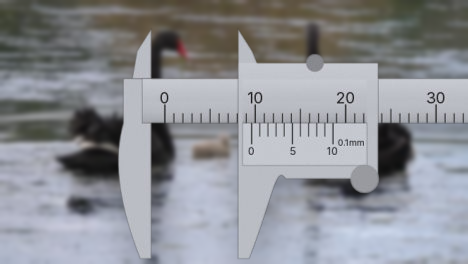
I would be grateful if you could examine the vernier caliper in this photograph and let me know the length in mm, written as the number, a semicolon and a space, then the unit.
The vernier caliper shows 9.6; mm
